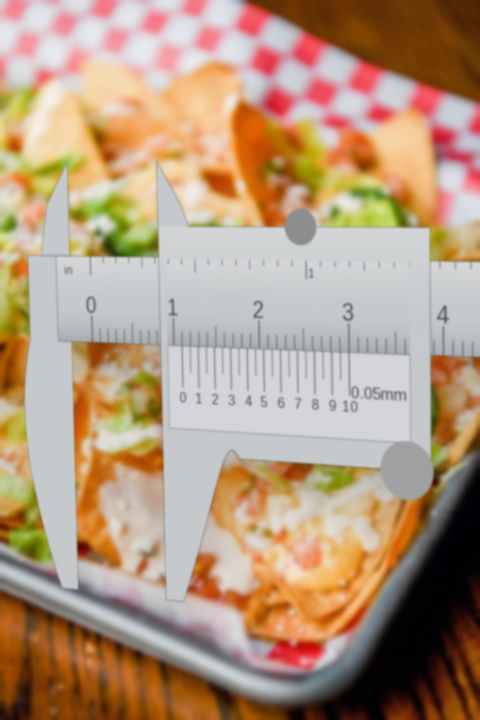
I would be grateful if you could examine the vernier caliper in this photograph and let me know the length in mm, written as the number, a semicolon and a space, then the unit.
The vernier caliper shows 11.0; mm
